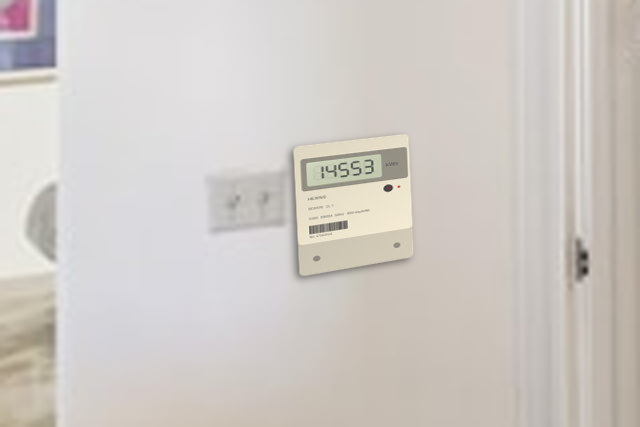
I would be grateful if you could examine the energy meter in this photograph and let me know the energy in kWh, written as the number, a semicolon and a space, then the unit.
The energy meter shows 14553; kWh
